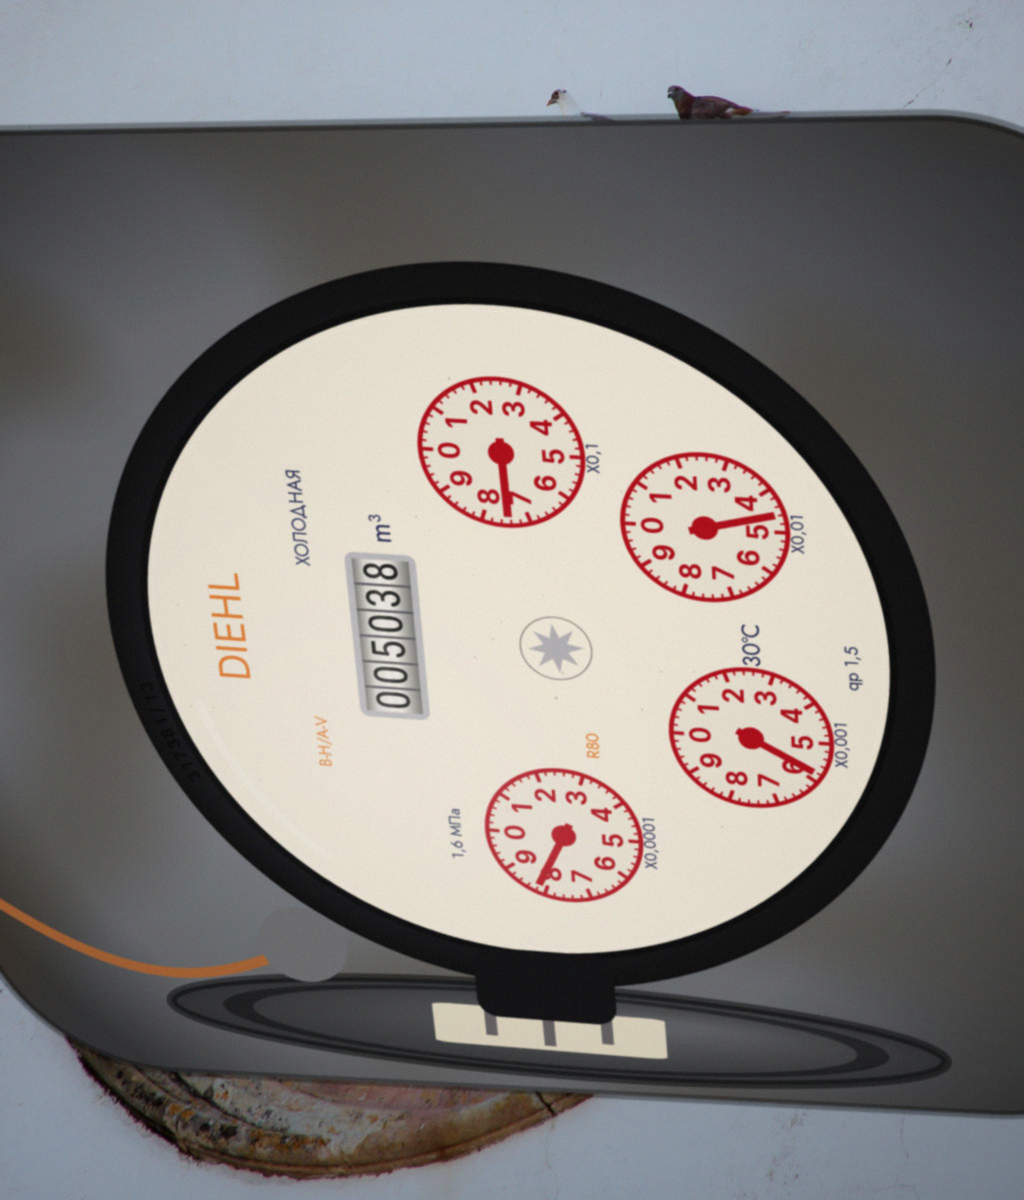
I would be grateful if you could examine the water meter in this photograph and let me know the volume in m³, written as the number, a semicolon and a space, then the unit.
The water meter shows 5038.7458; m³
